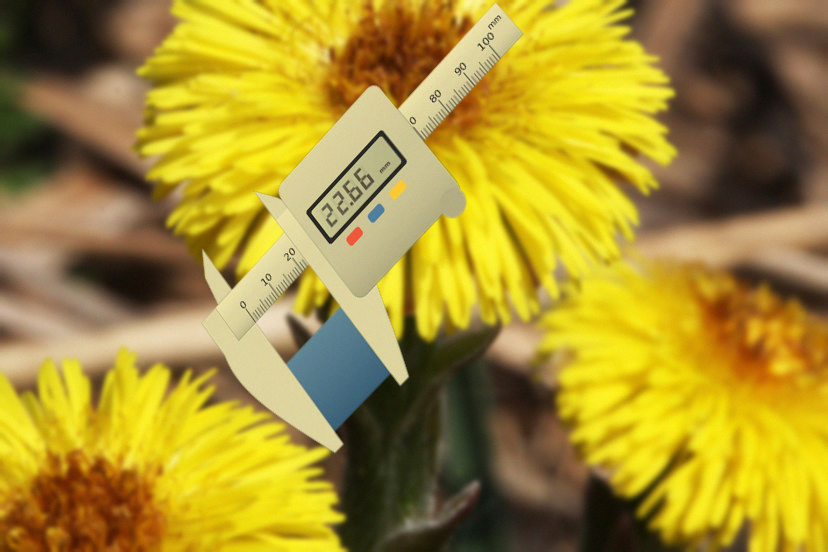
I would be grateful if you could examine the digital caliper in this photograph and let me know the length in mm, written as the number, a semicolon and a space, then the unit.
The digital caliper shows 22.66; mm
